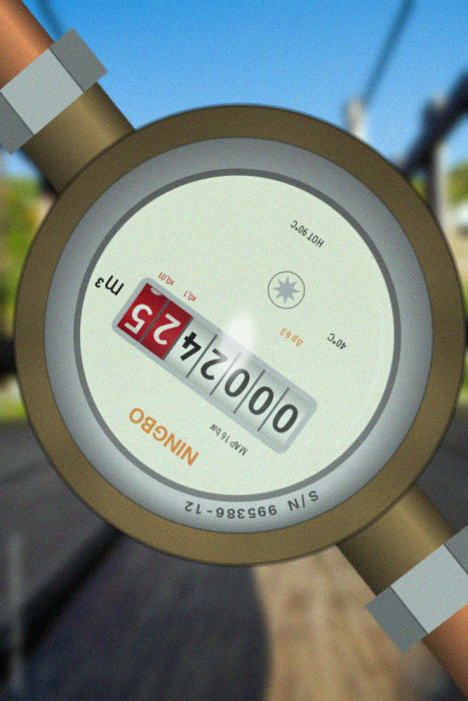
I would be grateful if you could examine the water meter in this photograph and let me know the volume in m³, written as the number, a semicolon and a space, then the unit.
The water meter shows 24.25; m³
